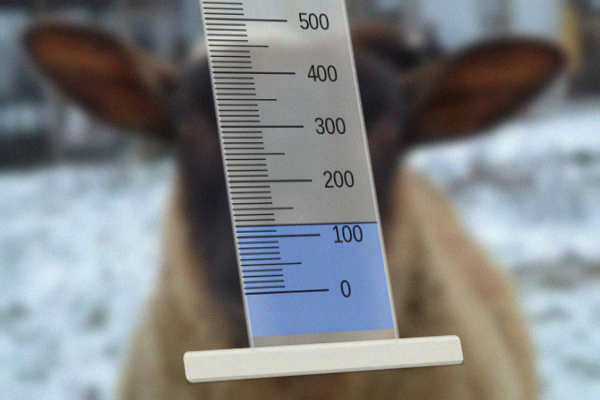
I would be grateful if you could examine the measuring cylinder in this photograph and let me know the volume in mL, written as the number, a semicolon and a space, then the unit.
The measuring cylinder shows 120; mL
